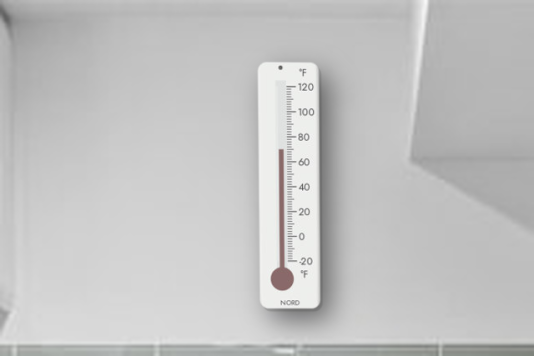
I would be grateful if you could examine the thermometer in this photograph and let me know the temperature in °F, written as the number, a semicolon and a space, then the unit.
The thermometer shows 70; °F
